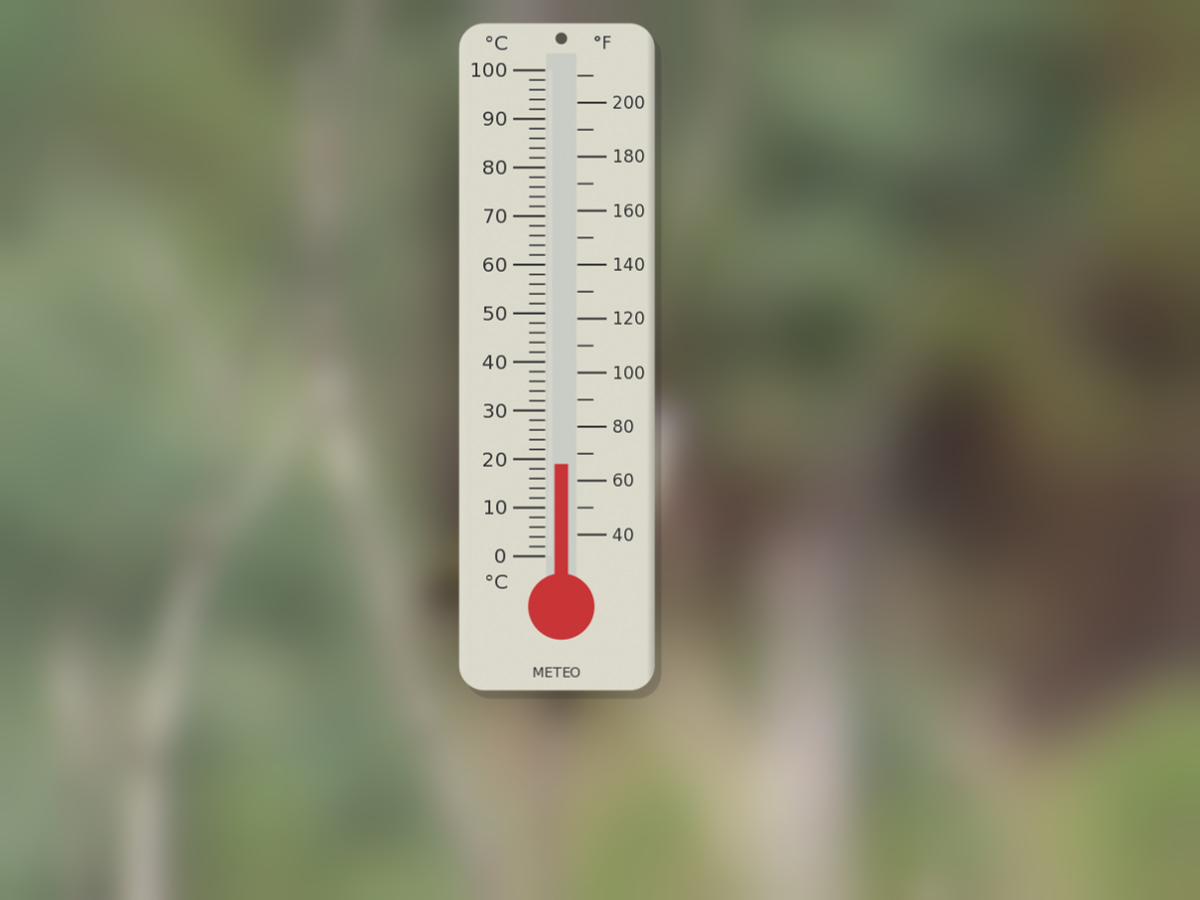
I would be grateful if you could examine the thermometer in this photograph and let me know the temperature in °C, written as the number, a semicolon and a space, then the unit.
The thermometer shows 19; °C
